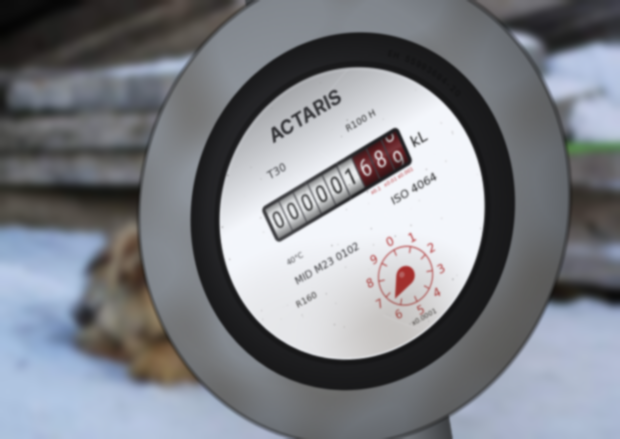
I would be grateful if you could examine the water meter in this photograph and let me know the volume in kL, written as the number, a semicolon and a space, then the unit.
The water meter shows 1.6886; kL
